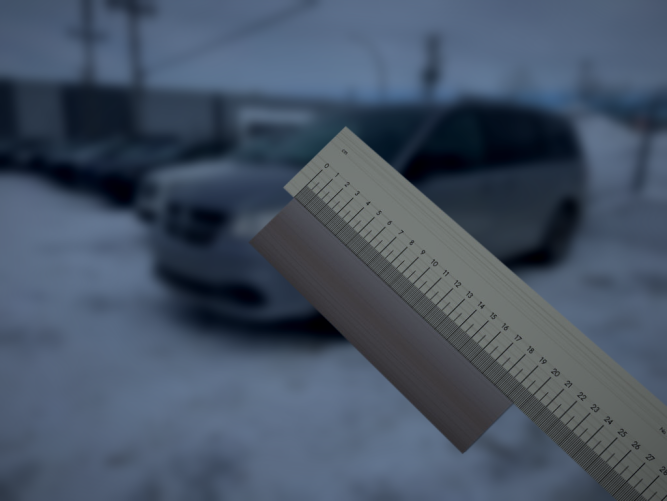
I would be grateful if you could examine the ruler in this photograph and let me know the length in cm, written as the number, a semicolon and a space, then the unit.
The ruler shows 19.5; cm
